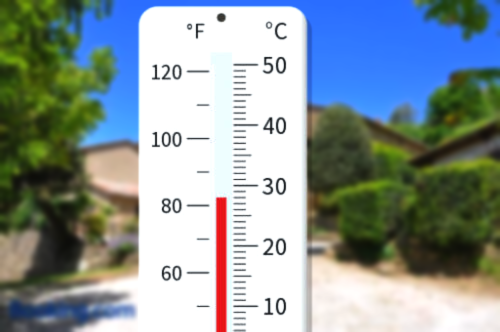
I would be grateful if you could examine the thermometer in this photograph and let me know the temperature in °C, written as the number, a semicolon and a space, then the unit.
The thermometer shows 28; °C
